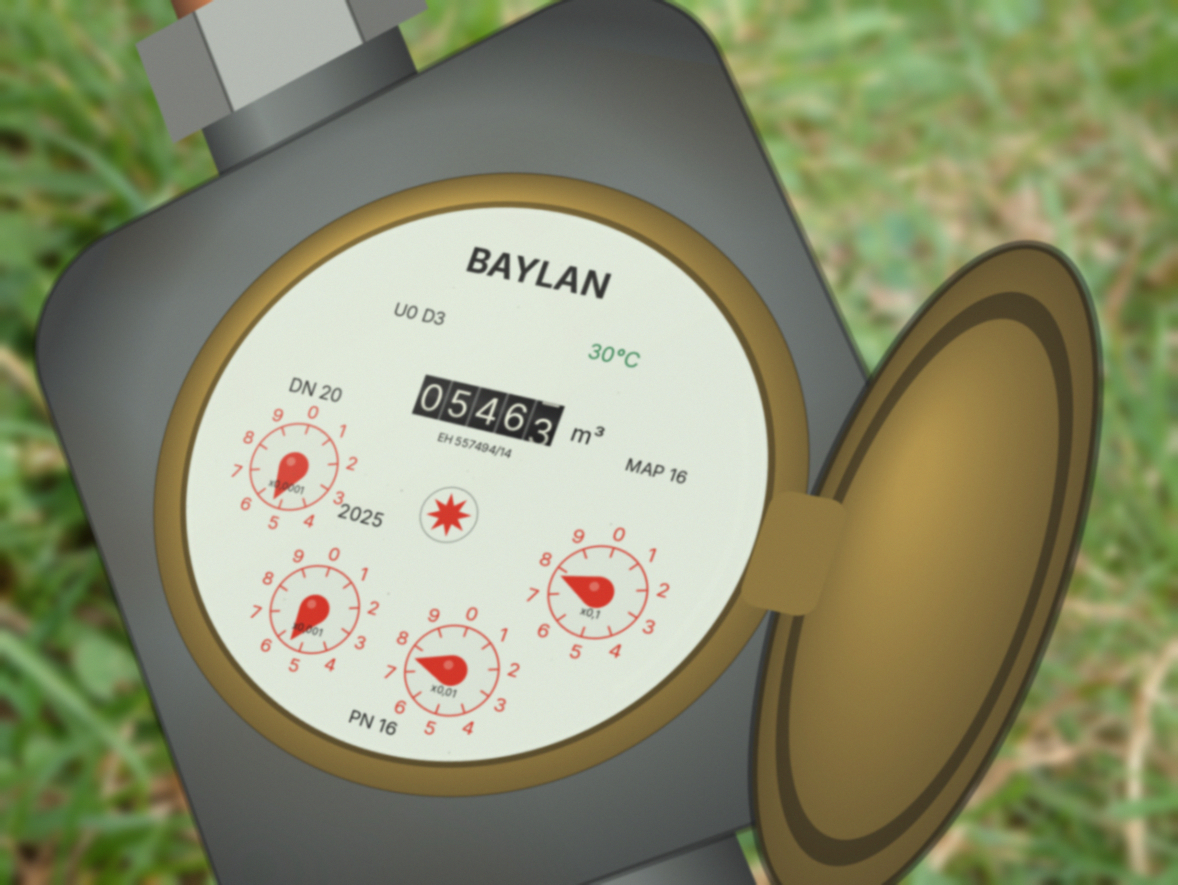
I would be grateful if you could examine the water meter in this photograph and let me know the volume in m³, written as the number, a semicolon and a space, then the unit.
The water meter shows 5462.7755; m³
